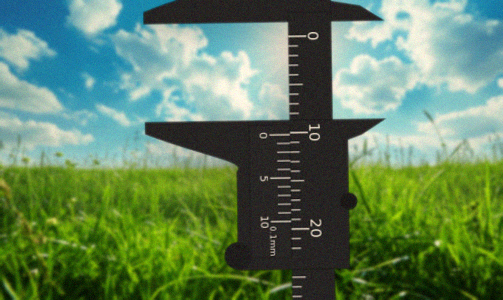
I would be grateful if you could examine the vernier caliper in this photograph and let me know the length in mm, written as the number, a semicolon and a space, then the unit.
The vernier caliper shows 10.2; mm
